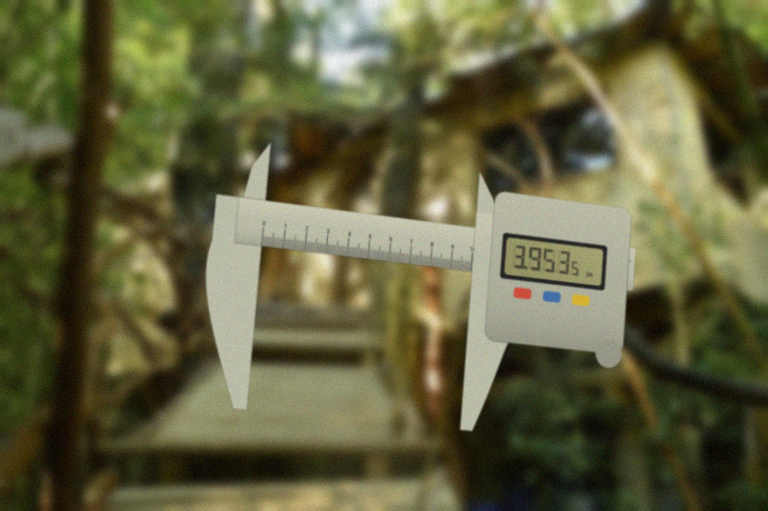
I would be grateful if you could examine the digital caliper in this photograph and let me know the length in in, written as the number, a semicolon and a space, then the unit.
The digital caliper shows 3.9535; in
